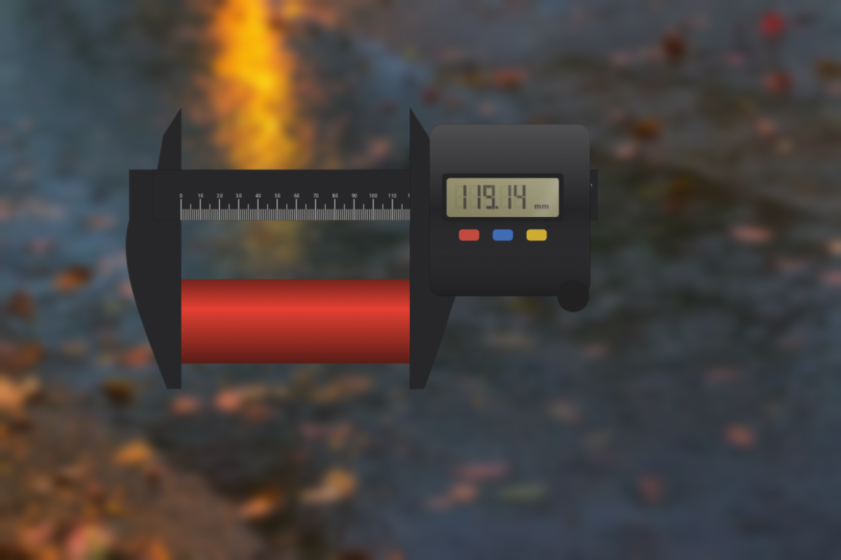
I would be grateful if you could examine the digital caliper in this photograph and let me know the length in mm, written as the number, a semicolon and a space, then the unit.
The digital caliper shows 119.14; mm
